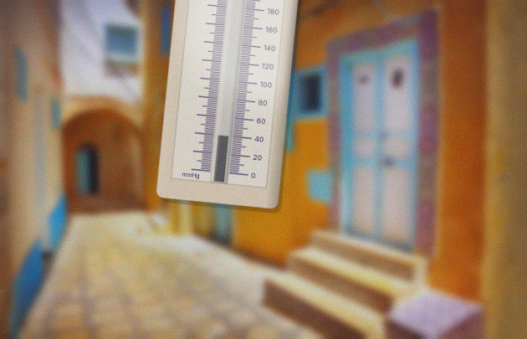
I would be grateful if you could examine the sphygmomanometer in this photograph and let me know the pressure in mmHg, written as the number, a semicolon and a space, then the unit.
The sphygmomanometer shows 40; mmHg
